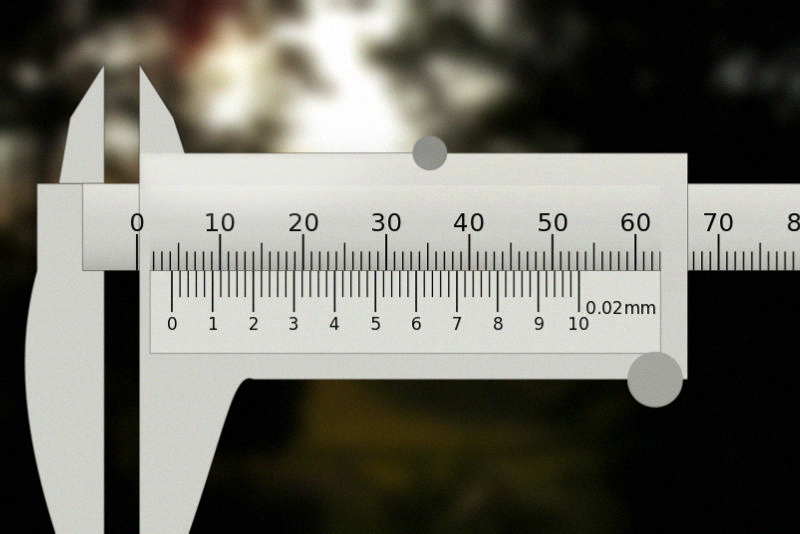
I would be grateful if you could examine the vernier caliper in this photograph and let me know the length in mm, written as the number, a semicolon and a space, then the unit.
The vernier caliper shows 4.2; mm
